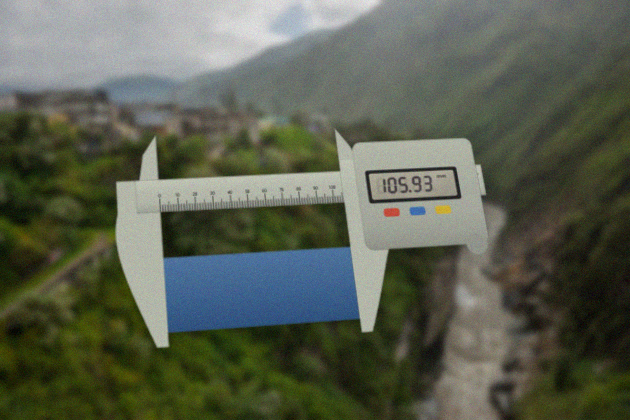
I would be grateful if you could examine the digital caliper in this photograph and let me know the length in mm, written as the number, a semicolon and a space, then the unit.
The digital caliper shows 105.93; mm
